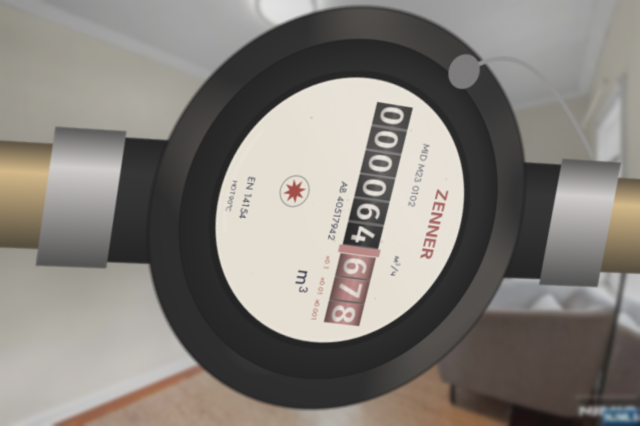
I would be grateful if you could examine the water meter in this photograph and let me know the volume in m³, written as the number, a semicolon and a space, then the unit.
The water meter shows 64.678; m³
